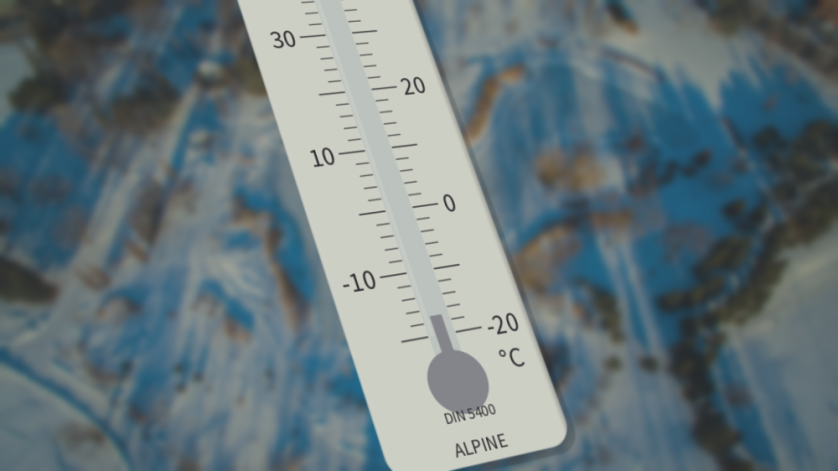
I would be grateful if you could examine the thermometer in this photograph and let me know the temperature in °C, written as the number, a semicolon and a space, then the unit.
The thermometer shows -17; °C
